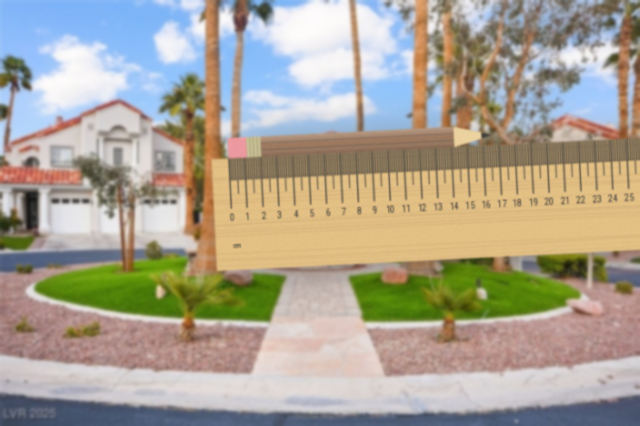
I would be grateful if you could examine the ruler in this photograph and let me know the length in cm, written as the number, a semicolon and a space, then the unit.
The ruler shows 16.5; cm
